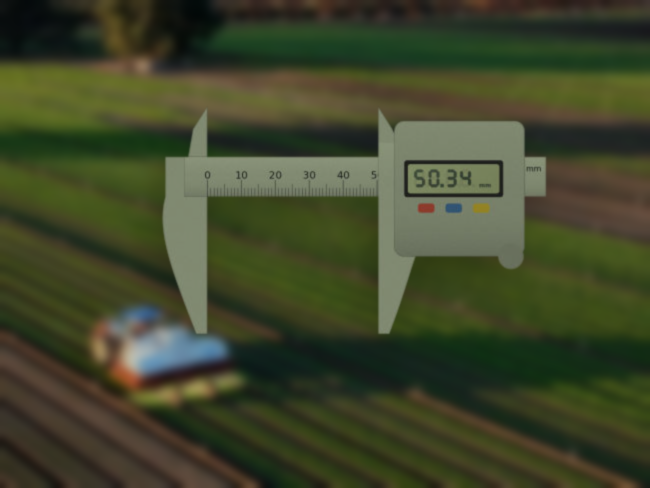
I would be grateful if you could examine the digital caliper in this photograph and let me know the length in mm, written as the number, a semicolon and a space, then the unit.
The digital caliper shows 50.34; mm
